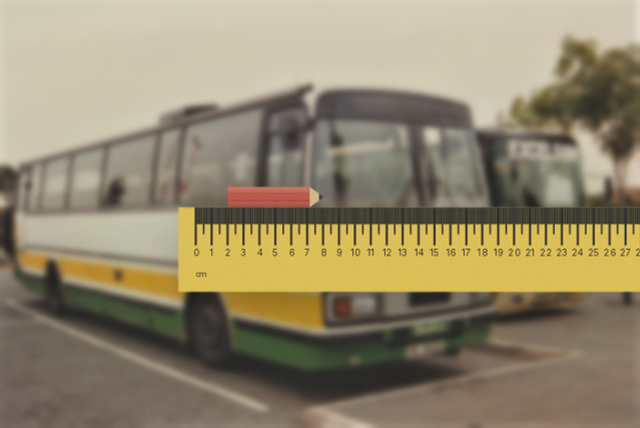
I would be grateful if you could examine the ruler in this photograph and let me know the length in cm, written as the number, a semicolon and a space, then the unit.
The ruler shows 6; cm
